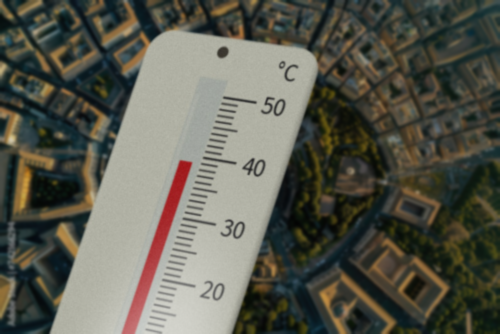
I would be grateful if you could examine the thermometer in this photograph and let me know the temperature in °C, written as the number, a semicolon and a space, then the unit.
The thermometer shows 39; °C
